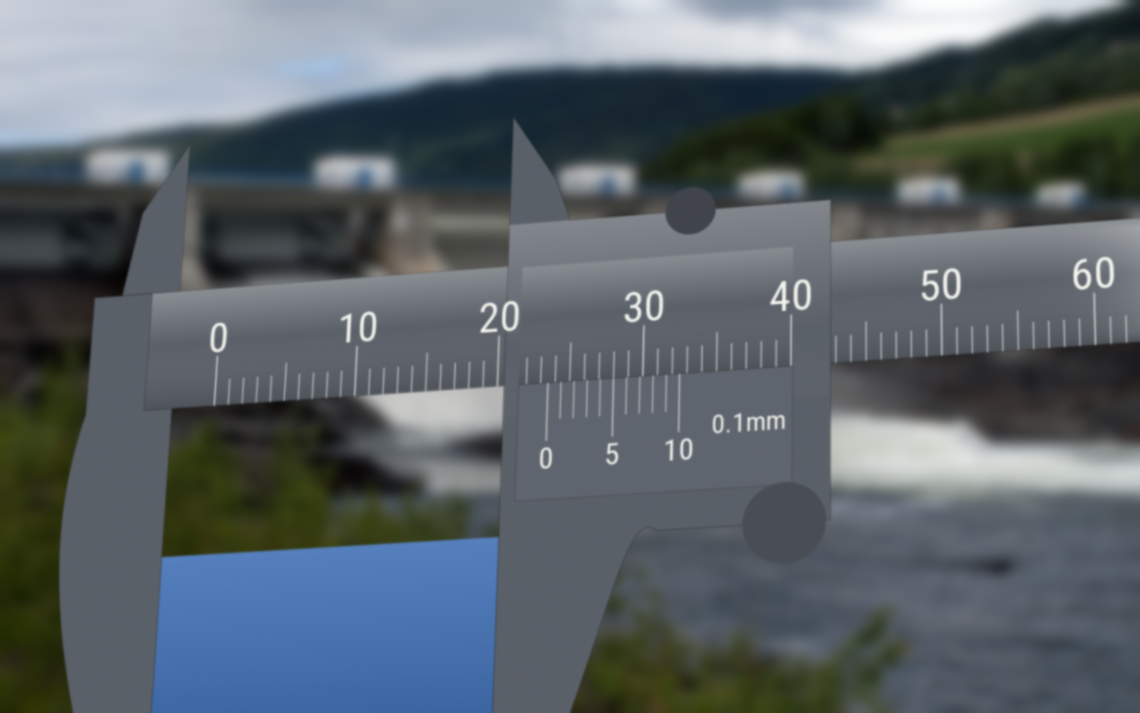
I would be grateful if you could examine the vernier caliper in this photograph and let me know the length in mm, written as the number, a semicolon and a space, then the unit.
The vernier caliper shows 23.5; mm
